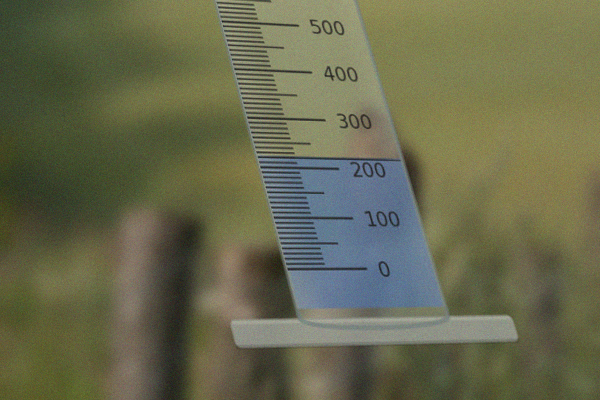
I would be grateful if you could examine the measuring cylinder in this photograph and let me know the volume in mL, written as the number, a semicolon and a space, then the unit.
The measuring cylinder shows 220; mL
